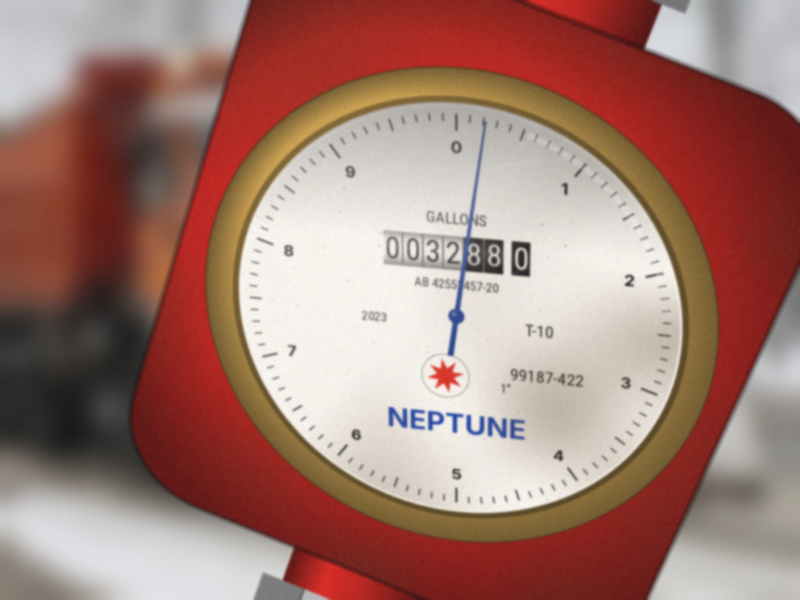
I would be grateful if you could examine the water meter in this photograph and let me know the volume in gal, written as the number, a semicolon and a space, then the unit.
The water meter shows 32880.2; gal
